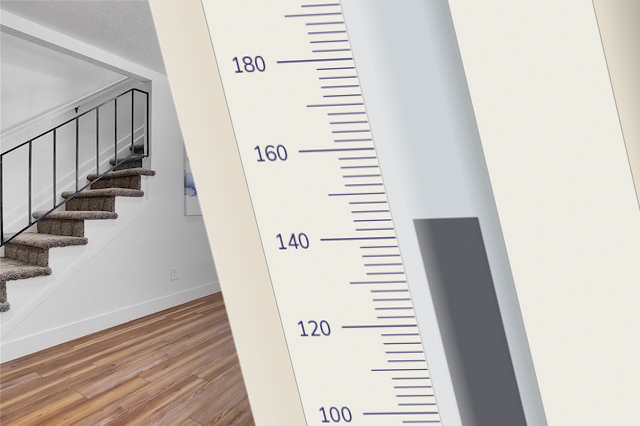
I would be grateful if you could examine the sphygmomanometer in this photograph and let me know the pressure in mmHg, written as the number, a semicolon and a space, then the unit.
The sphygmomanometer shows 144; mmHg
